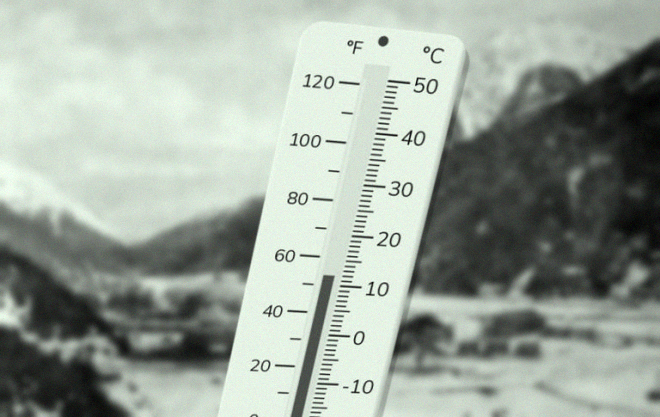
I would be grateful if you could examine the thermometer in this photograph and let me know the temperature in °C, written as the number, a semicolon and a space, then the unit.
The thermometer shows 12; °C
